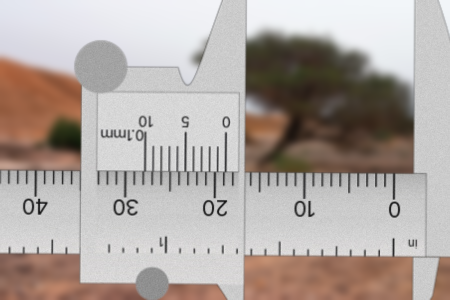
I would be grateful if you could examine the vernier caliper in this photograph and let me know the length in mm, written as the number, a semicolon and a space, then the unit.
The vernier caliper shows 18.8; mm
